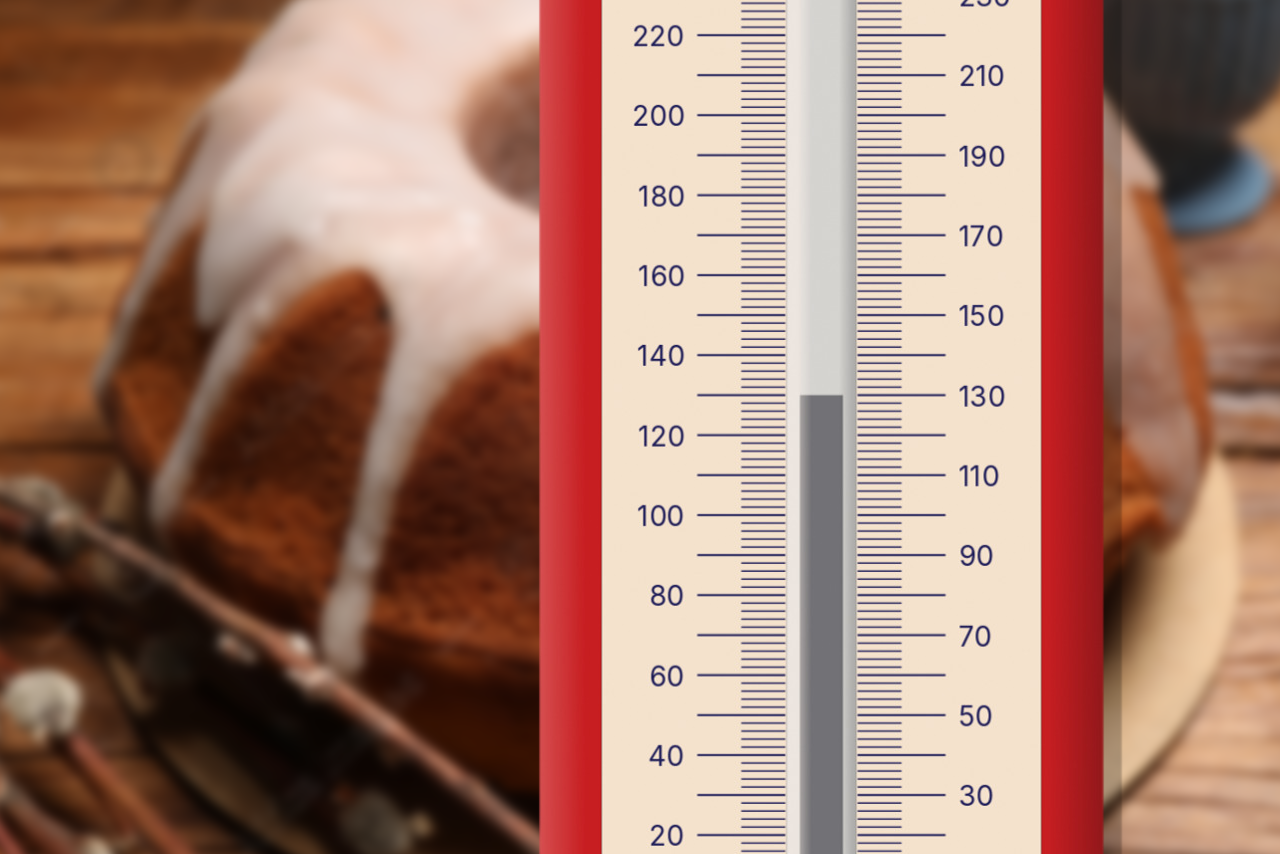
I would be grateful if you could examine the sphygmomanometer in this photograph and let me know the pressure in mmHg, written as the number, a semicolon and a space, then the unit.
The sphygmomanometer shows 130; mmHg
